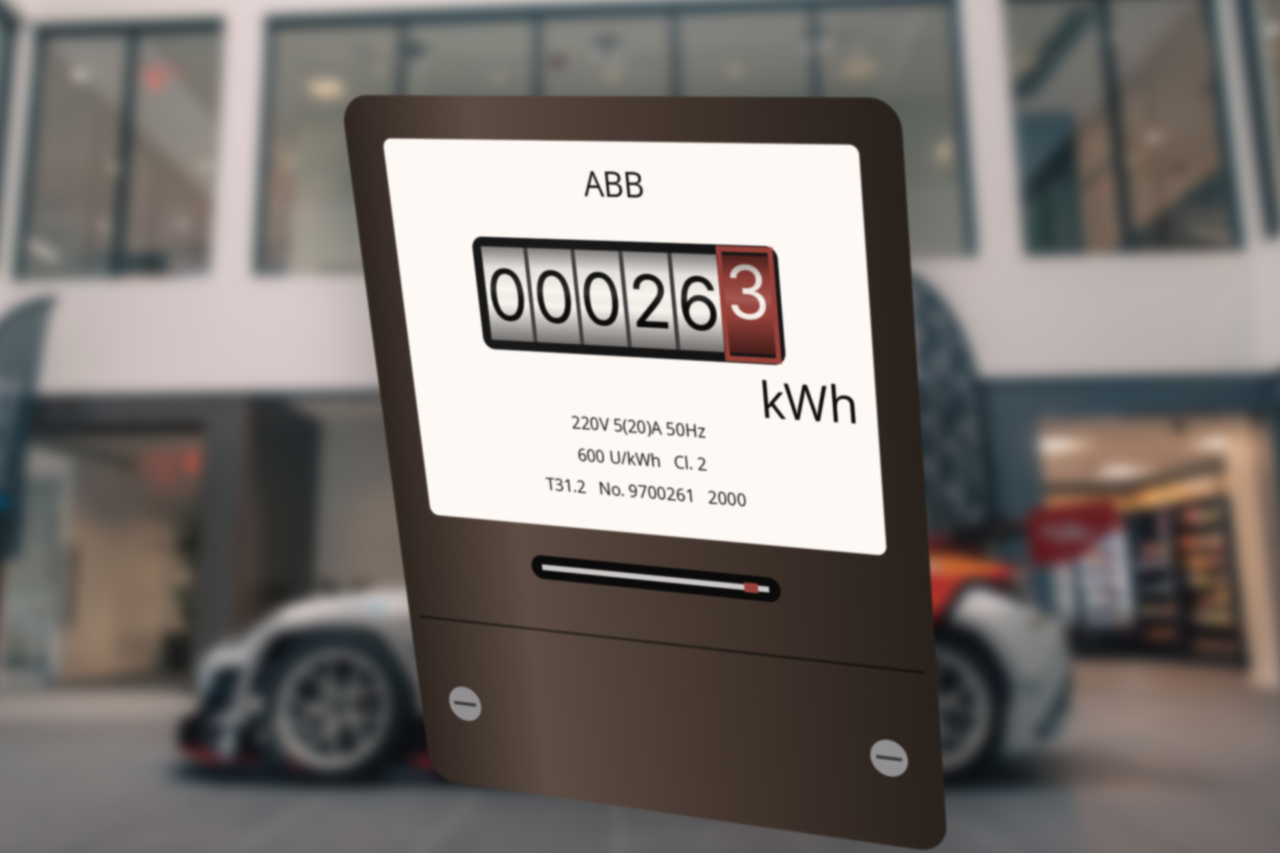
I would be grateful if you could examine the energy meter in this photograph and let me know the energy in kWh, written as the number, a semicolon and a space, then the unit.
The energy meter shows 26.3; kWh
